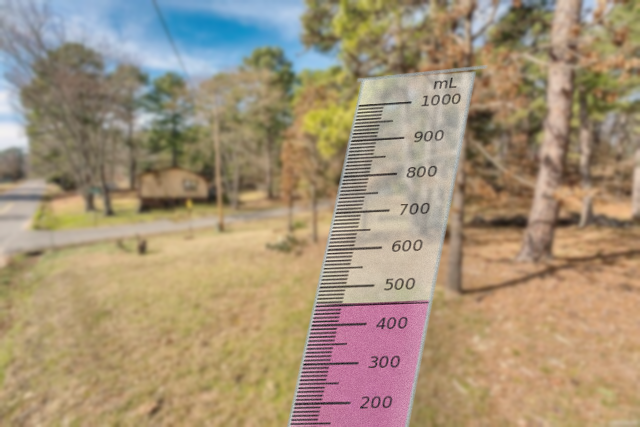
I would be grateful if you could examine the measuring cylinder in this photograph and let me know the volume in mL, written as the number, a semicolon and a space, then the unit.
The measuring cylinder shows 450; mL
